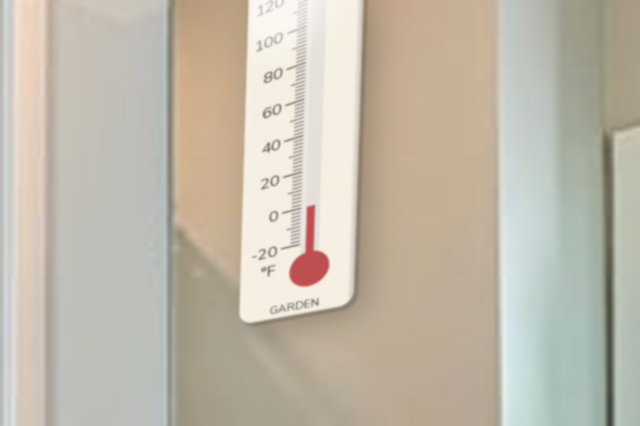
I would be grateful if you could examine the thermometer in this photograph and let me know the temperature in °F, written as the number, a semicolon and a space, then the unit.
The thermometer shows 0; °F
